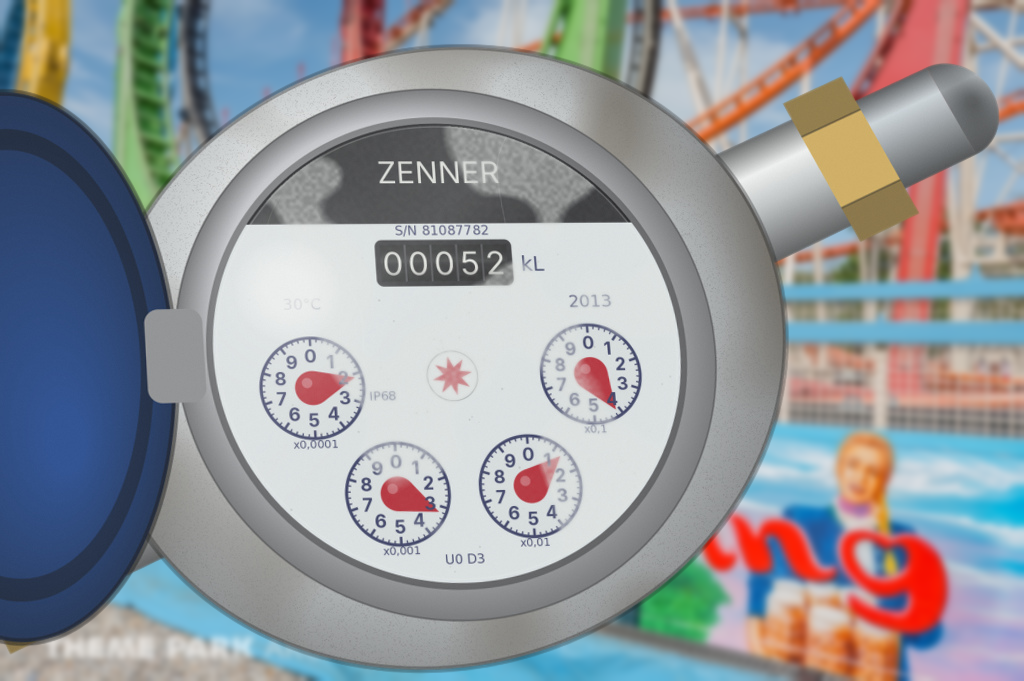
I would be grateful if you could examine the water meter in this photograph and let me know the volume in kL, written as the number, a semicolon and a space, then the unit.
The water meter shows 52.4132; kL
